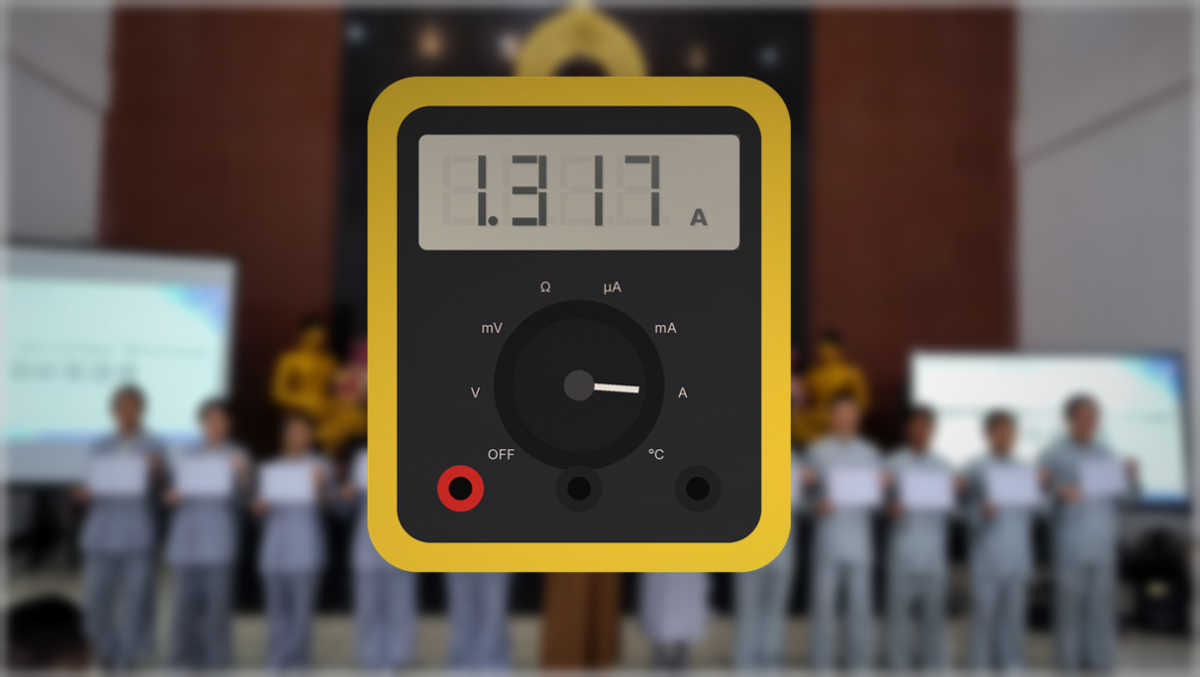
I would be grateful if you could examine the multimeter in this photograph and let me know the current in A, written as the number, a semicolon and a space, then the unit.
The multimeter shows 1.317; A
